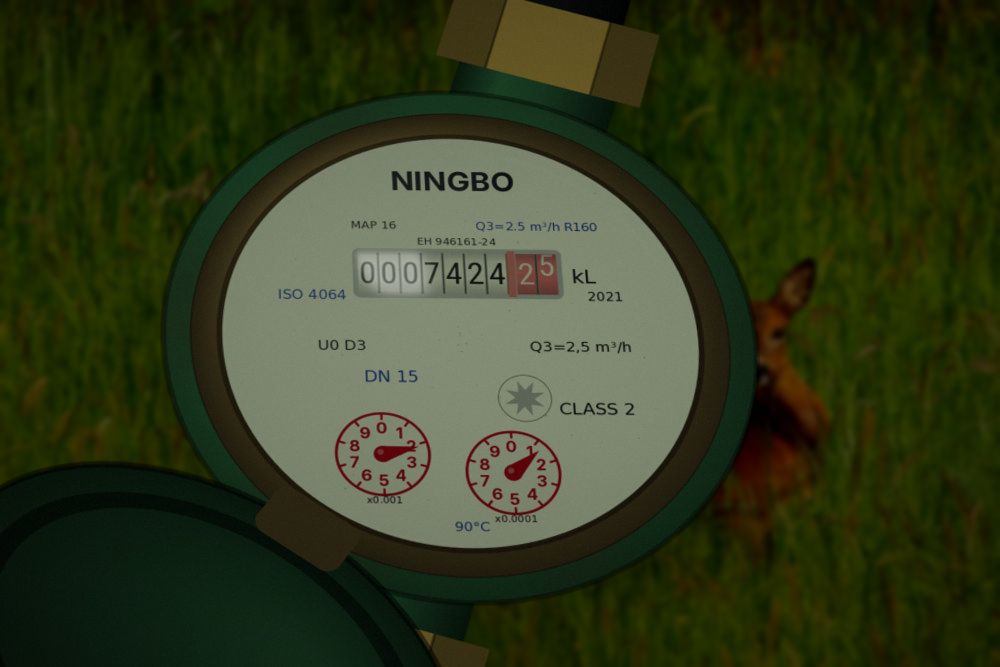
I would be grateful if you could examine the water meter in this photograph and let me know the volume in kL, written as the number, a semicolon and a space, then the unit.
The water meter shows 7424.2521; kL
